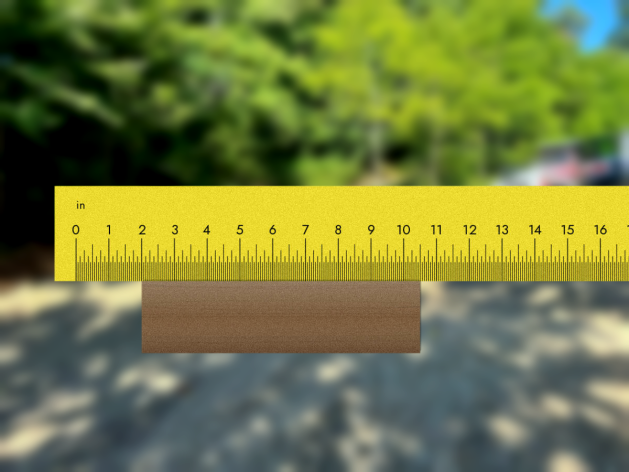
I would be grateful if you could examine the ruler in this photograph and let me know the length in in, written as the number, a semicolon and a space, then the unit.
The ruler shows 8.5; in
